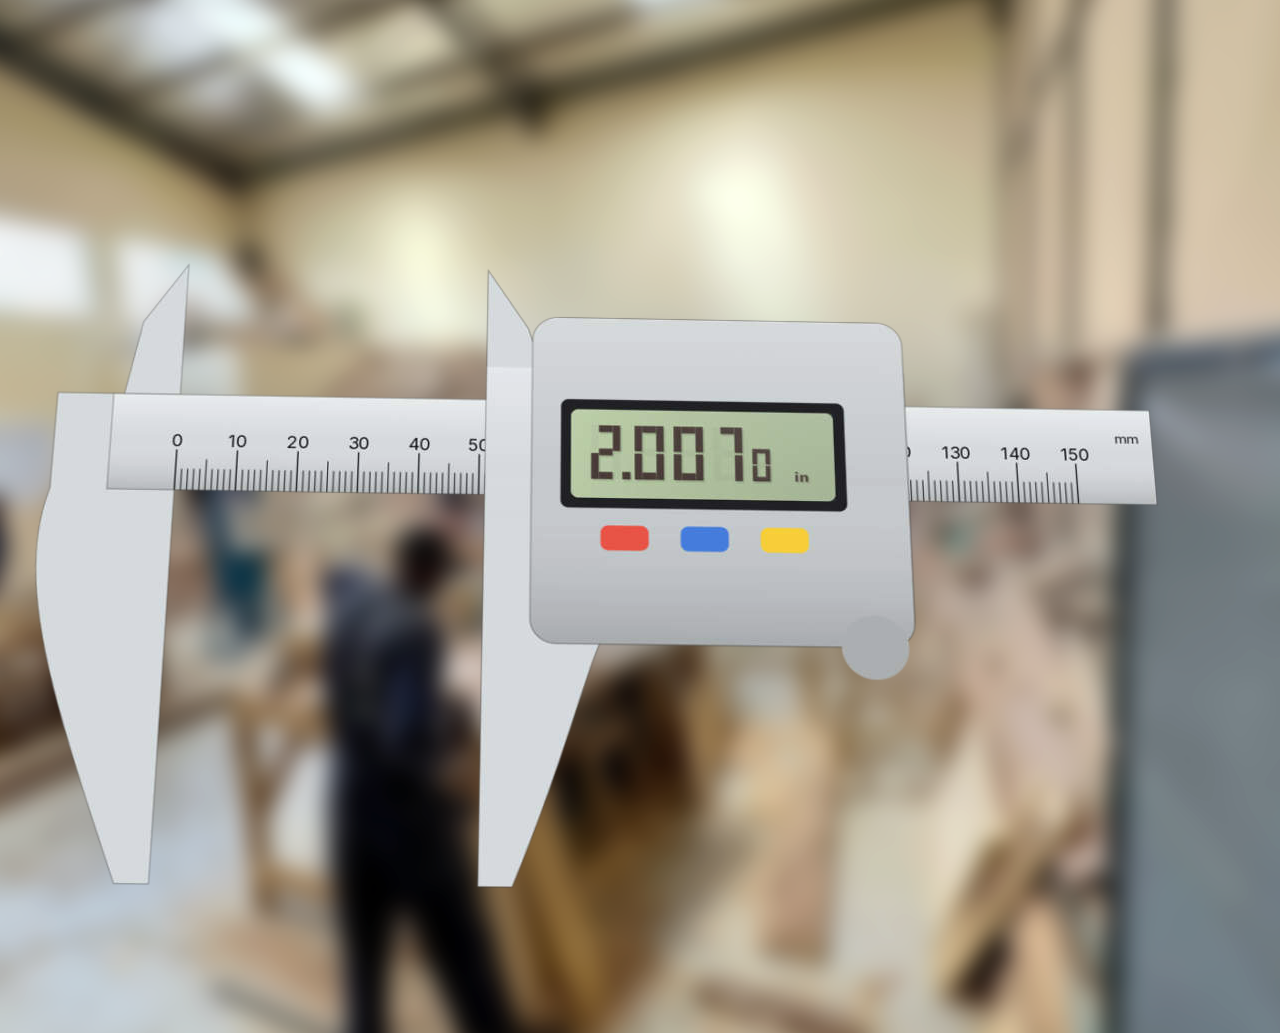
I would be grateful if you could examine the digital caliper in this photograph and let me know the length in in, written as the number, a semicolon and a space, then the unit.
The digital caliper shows 2.0070; in
